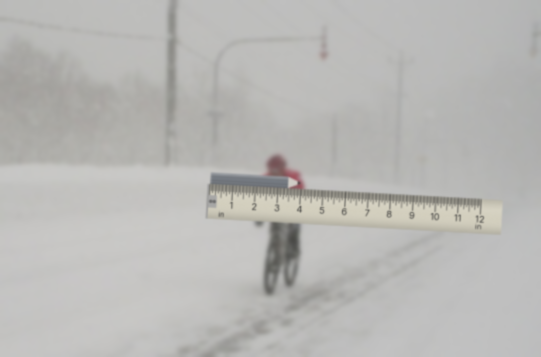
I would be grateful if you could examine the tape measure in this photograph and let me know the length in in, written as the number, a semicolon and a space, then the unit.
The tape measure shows 4; in
